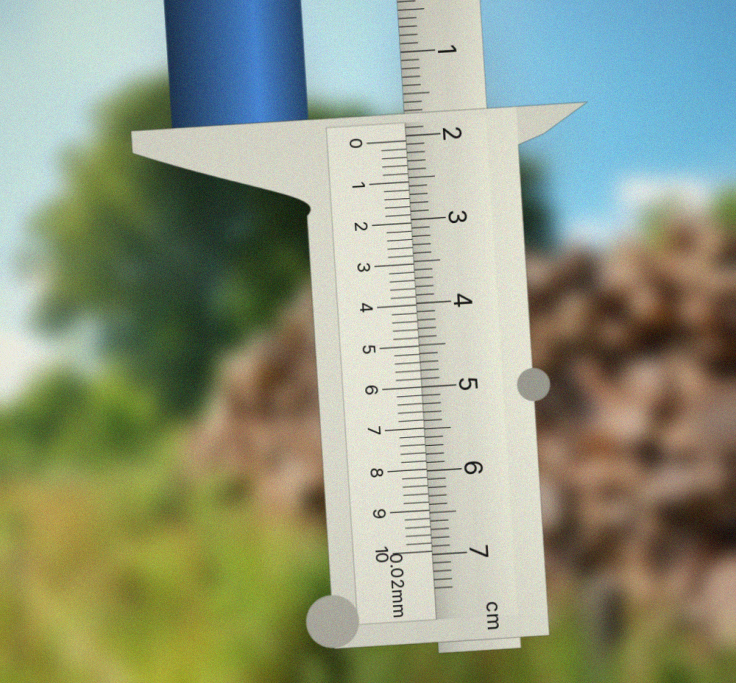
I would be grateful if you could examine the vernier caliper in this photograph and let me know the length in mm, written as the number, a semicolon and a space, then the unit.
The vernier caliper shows 20.6; mm
